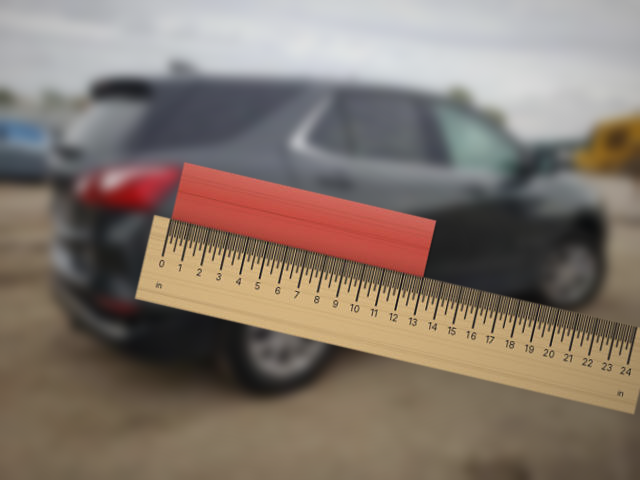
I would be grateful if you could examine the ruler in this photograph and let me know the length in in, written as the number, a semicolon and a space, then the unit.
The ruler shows 13; in
